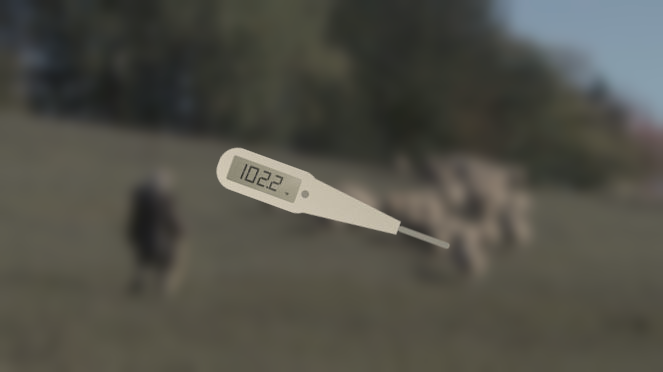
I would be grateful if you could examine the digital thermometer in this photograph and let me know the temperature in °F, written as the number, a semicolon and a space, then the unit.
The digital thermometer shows 102.2; °F
